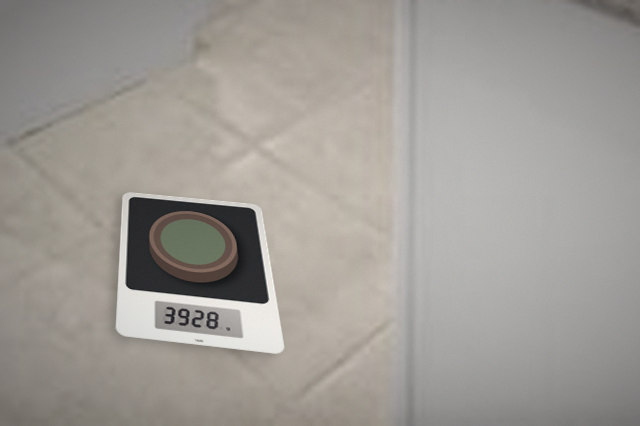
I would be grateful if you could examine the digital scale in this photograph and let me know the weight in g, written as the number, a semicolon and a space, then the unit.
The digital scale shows 3928; g
